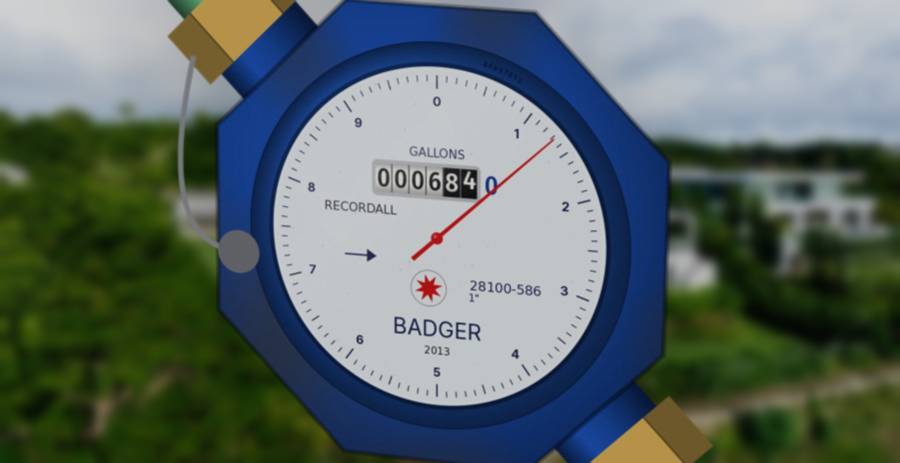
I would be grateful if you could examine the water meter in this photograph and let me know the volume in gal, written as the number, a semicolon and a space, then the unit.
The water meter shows 6841.3; gal
